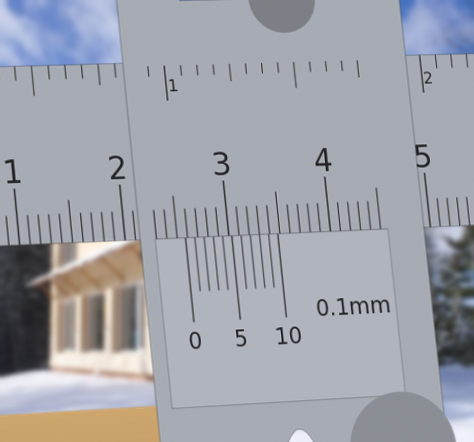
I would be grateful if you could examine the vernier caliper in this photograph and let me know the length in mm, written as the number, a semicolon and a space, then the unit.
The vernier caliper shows 25.8; mm
